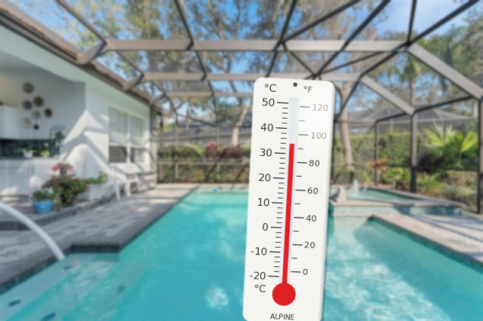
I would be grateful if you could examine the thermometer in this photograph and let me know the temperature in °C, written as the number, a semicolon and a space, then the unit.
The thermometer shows 34; °C
